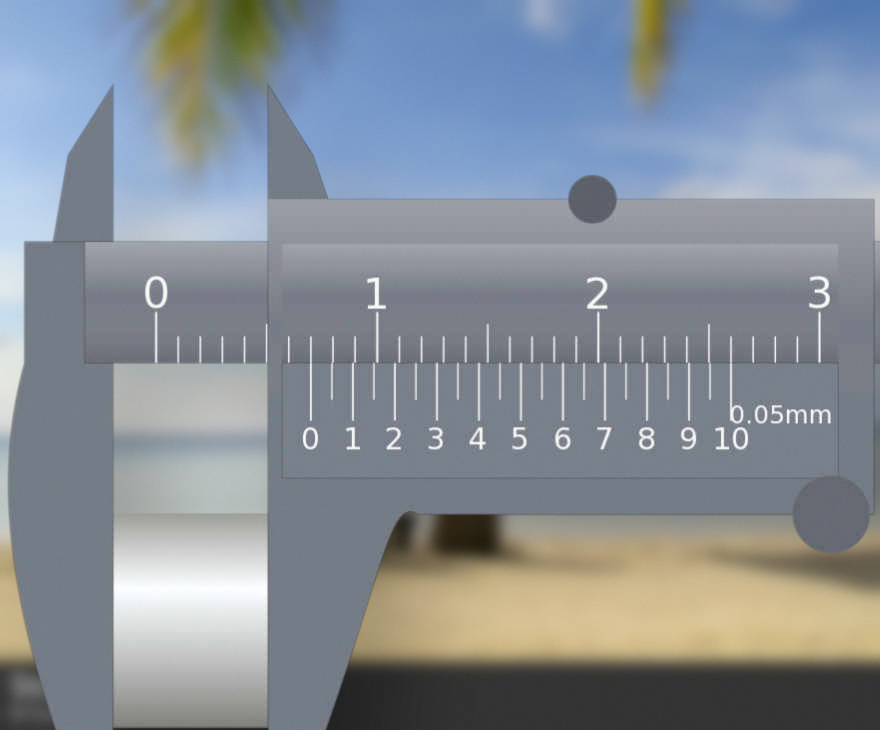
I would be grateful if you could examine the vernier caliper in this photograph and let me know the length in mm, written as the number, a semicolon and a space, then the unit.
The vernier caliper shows 7.0; mm
